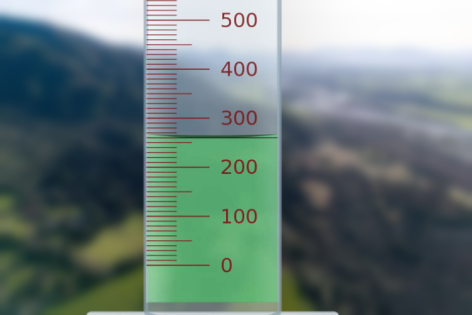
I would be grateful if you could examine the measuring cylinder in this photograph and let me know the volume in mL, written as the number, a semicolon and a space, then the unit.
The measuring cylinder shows 260; mL
